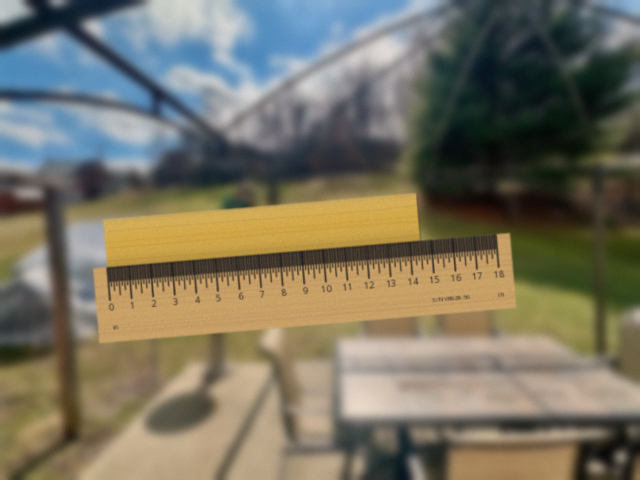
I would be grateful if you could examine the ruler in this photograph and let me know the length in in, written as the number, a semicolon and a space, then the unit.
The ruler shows 14.5; in
